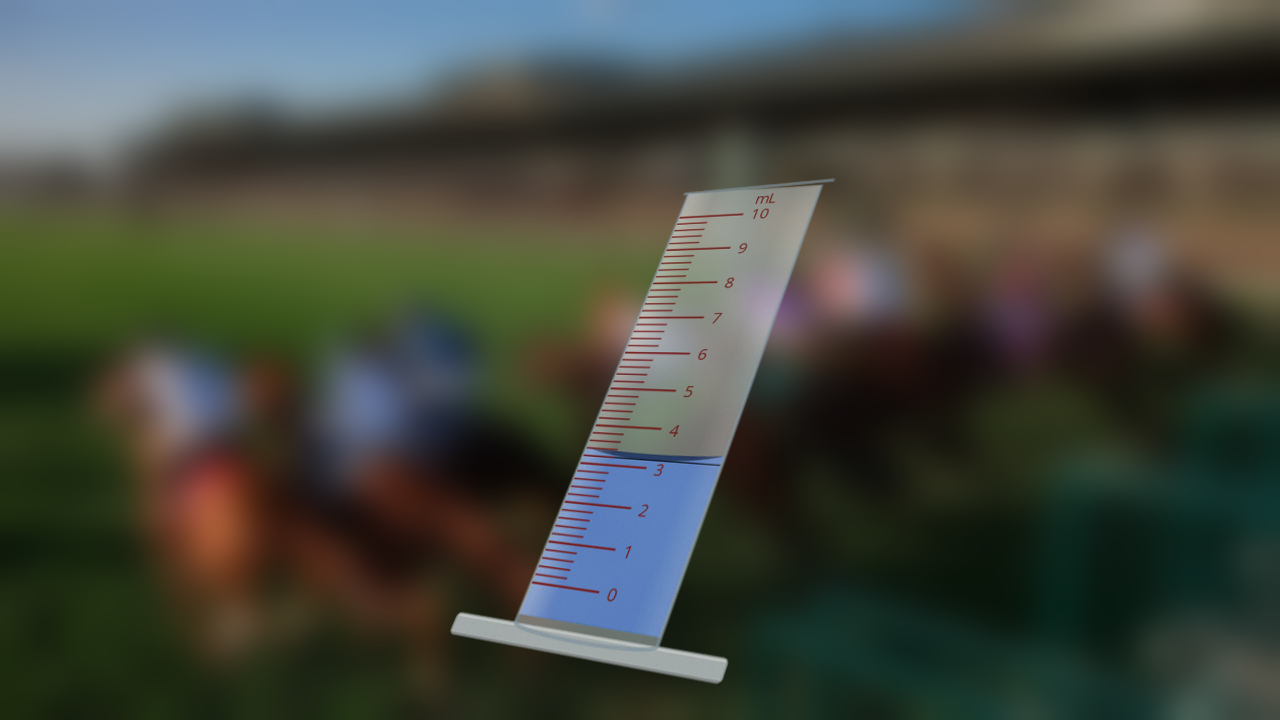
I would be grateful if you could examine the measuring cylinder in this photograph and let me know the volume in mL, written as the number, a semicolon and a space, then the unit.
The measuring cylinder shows 3.2; mL
